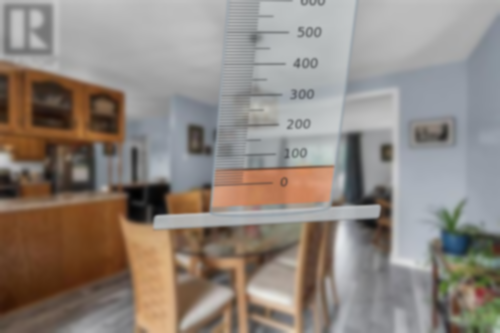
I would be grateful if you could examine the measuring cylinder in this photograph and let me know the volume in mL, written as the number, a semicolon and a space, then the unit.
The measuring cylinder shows 50; mL
